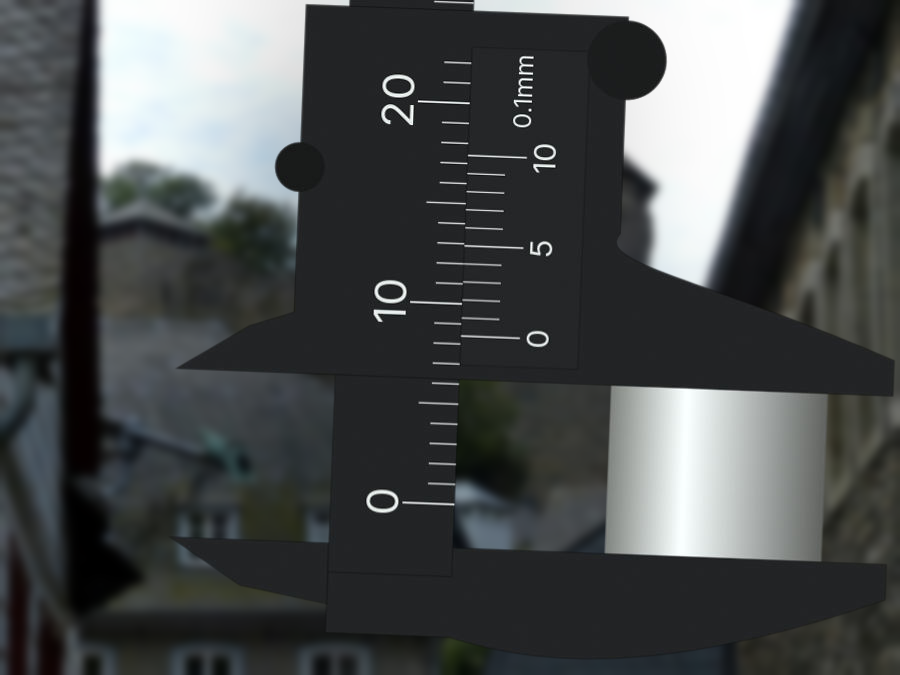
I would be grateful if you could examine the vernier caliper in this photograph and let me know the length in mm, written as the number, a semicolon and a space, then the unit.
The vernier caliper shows 8.4; mm
